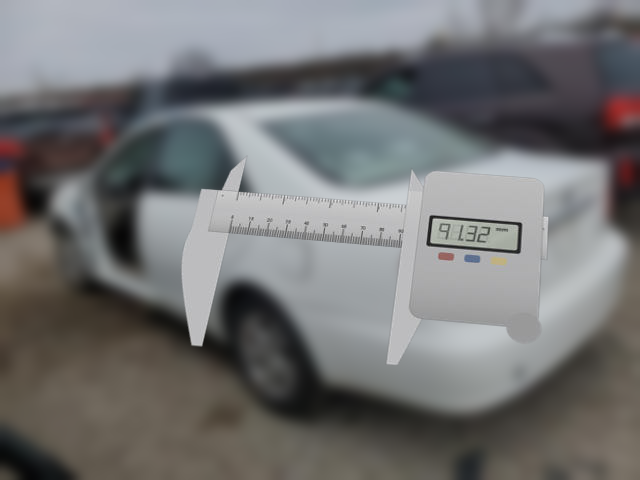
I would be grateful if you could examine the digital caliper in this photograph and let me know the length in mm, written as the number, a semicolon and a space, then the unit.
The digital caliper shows 91.32; mm
